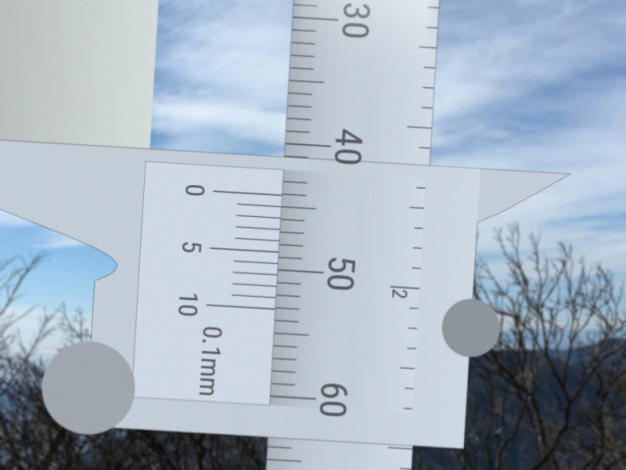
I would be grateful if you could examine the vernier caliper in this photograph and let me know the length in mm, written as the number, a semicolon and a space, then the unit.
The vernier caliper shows 44.1; mm
